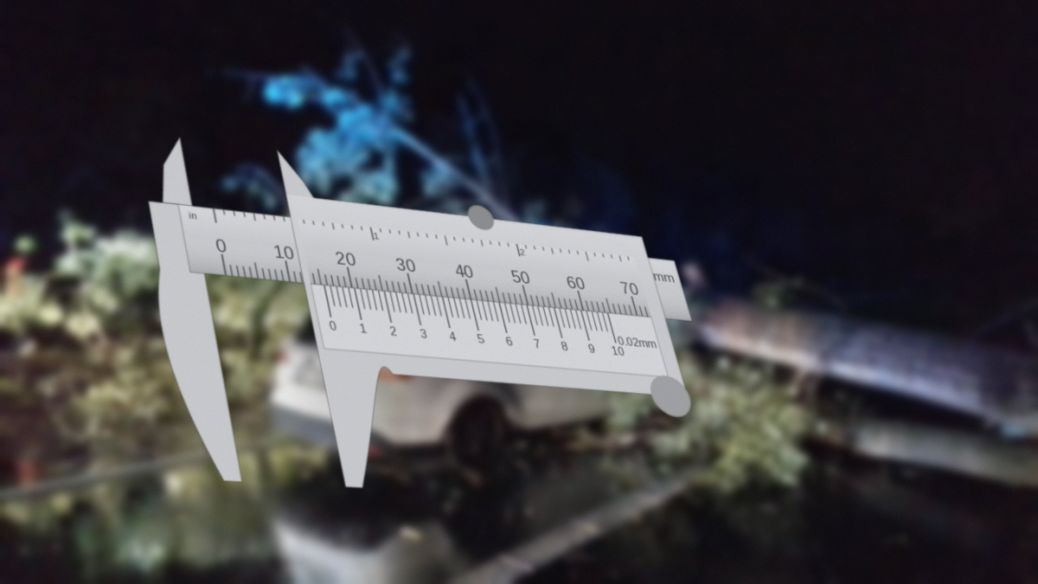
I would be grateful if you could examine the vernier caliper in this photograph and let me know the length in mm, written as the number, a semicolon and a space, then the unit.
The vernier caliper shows 15.5; mm
